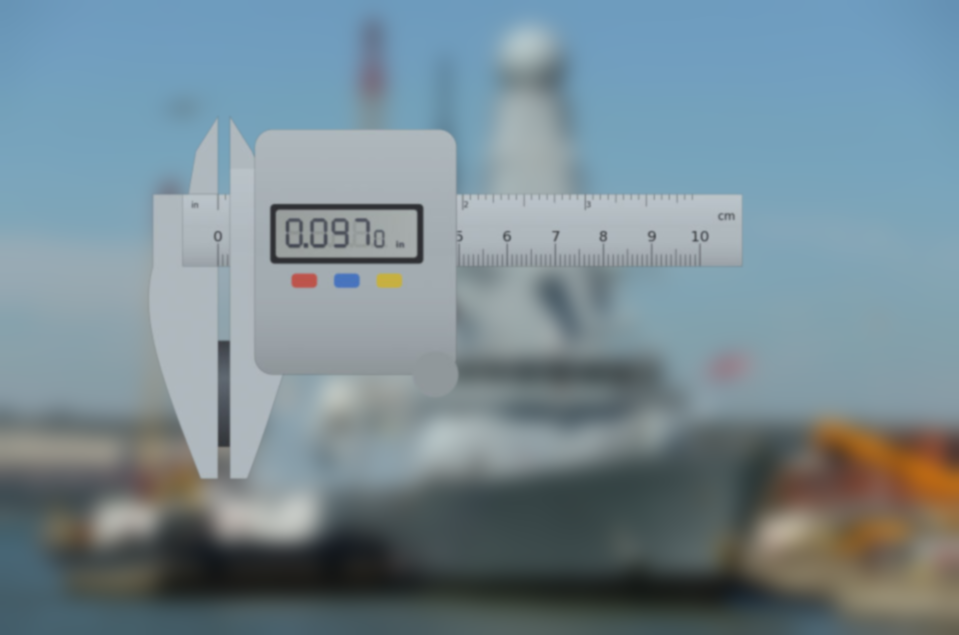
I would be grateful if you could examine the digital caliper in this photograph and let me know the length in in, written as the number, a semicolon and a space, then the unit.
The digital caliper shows 0.0970; in
